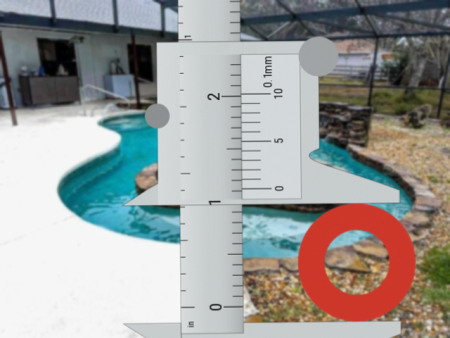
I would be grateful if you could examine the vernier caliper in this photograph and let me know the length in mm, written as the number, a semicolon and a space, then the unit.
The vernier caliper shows 11.2; mm
